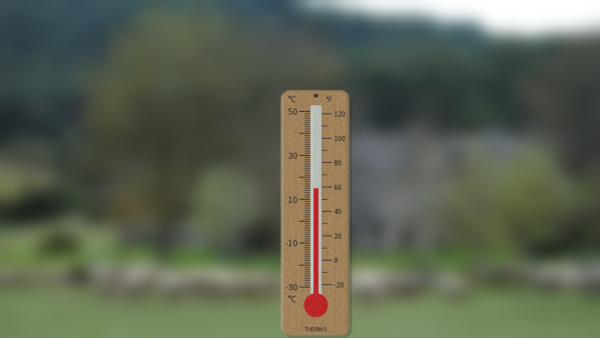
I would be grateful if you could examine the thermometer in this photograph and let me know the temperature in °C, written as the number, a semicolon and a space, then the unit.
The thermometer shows 15; °C
